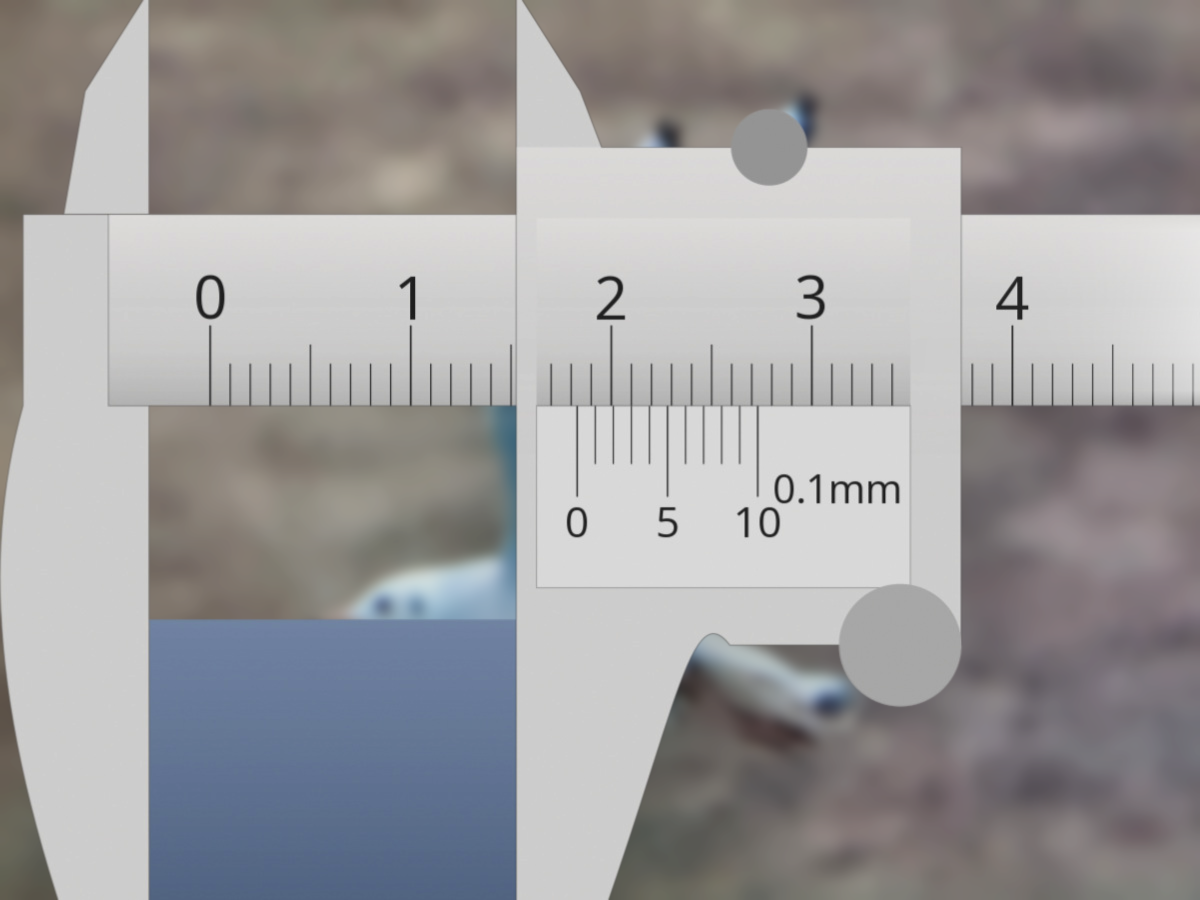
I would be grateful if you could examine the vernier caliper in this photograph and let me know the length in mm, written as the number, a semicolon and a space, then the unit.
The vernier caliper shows 18.3; mm
